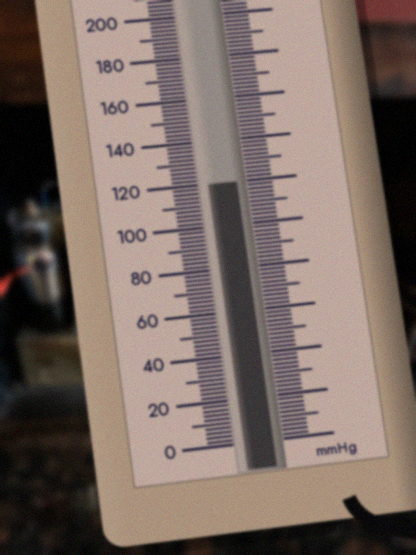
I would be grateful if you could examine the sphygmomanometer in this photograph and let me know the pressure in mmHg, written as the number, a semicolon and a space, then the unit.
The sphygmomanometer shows 120; mmHg
